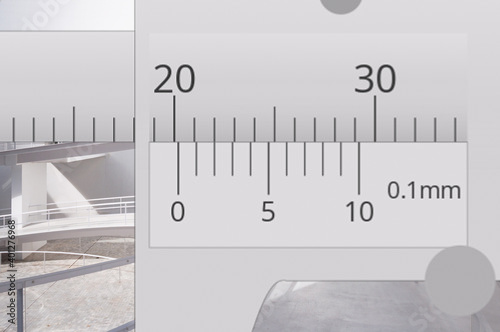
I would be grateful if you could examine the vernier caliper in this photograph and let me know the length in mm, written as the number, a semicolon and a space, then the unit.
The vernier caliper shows 20.2; mm
